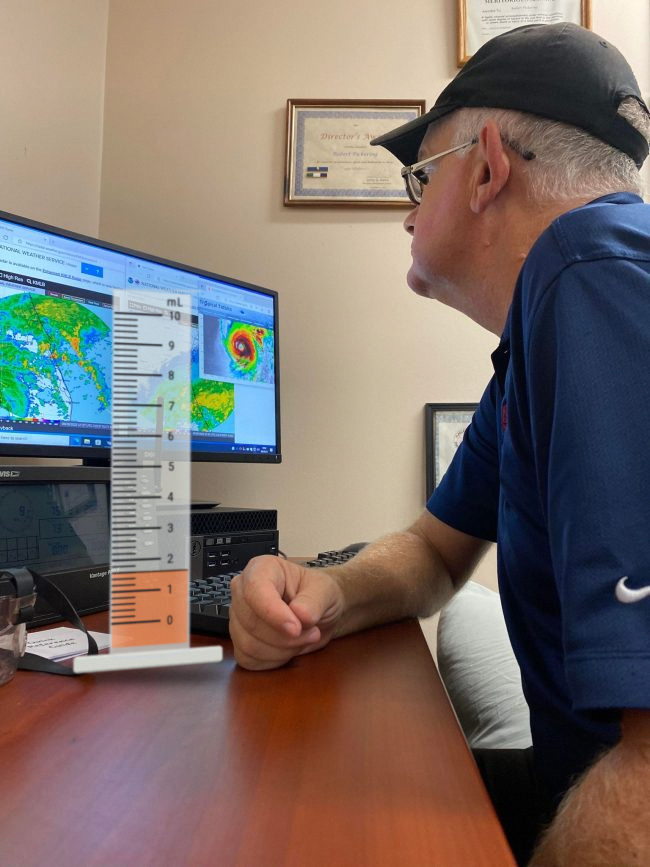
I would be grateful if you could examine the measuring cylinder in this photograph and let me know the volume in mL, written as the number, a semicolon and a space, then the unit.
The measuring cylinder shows 1.6; mL
